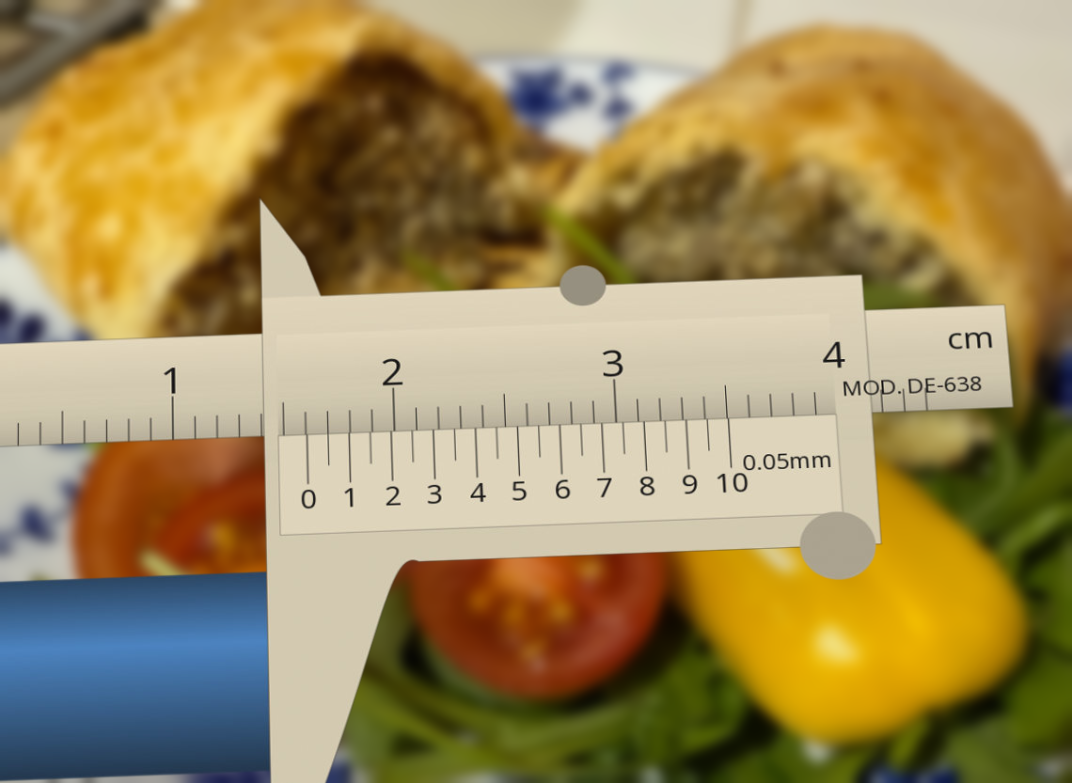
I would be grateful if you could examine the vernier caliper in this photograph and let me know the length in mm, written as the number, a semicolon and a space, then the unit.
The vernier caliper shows 16.05; mm
